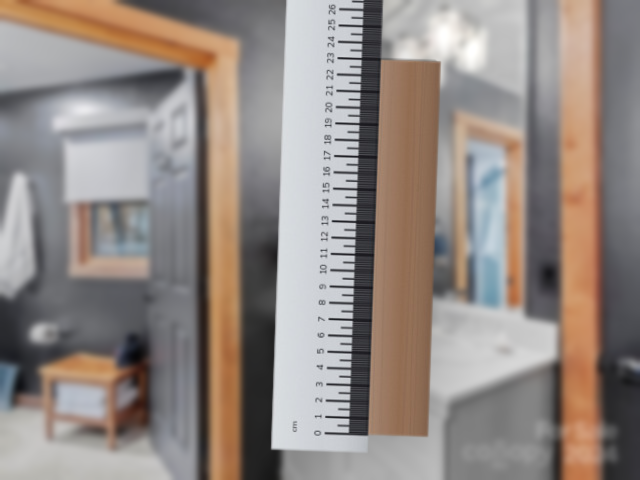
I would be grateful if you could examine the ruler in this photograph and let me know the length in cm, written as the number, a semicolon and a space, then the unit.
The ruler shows 23; cm
